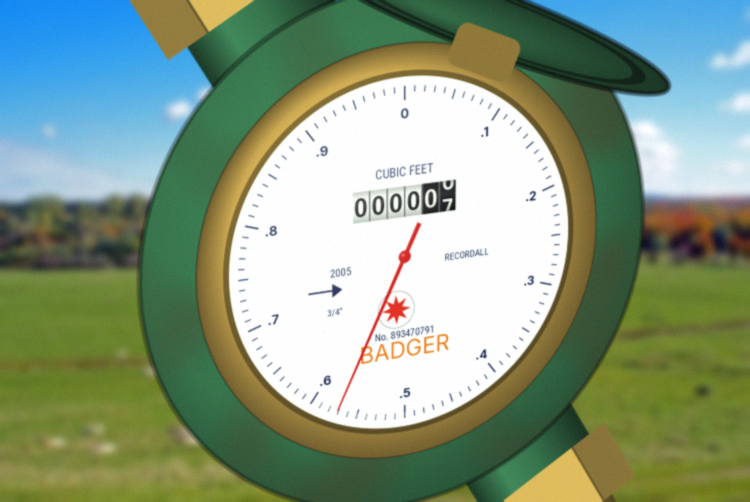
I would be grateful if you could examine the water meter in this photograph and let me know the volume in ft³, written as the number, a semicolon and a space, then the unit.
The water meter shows 6.57; ft³
